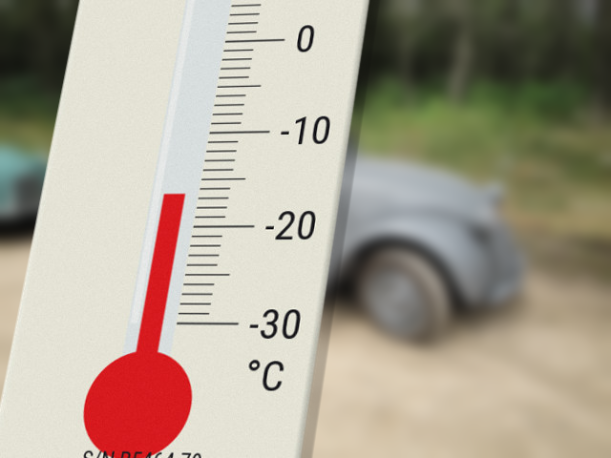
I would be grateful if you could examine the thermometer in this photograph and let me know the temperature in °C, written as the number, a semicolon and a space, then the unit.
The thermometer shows -16.5; °C
